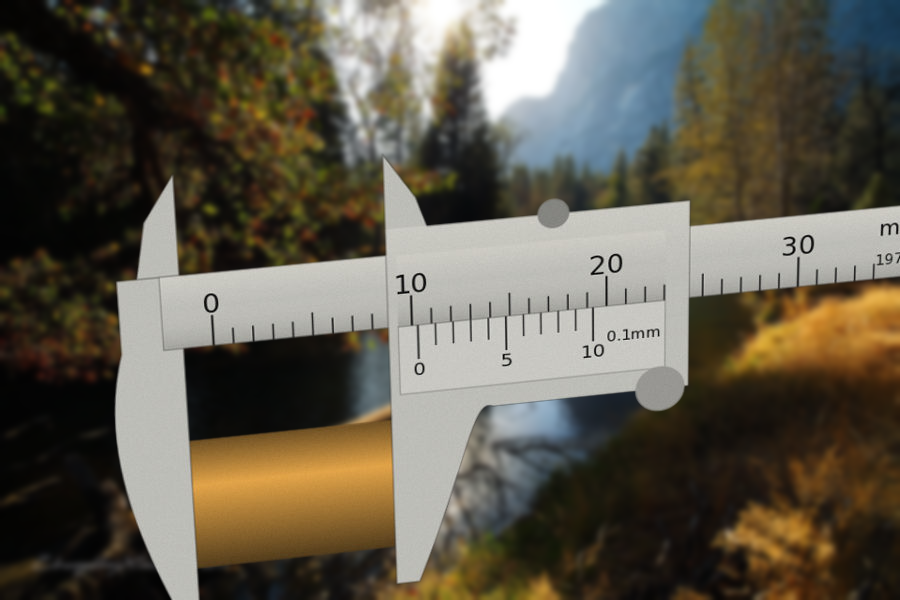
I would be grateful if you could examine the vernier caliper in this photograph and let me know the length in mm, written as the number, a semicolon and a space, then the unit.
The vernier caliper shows 10.3; mm
